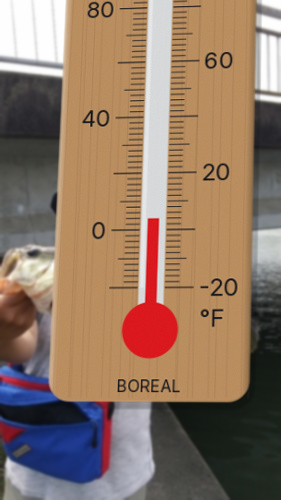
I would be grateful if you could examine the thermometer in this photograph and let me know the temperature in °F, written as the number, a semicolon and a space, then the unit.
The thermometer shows 4; °F
